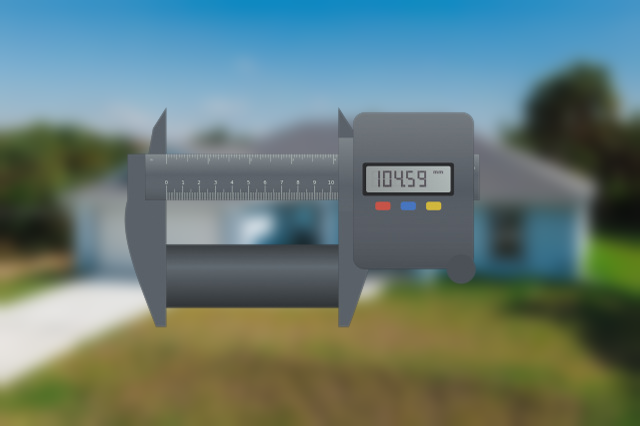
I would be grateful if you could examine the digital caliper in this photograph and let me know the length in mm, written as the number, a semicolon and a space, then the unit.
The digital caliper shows 104.59; mm
